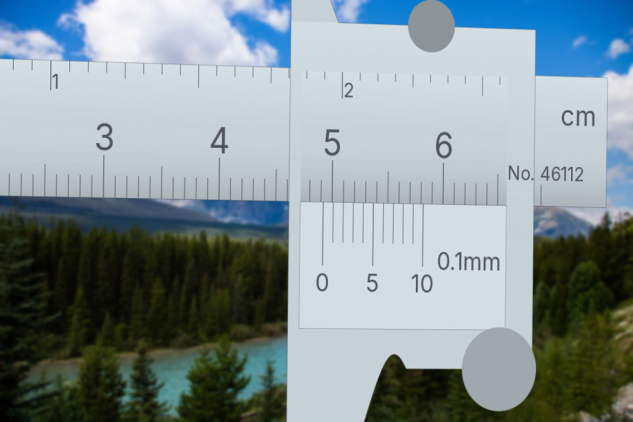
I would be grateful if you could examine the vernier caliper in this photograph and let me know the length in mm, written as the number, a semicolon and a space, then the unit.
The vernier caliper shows 49.2; mm
